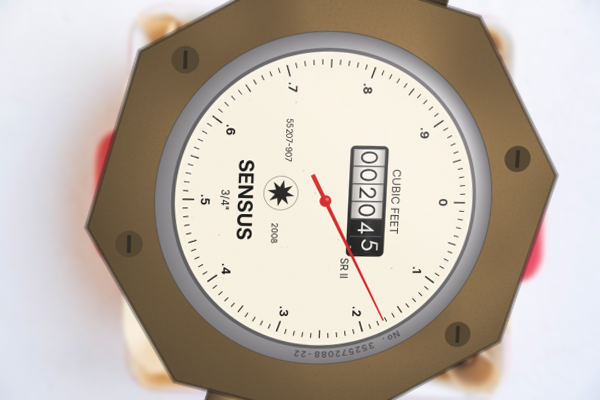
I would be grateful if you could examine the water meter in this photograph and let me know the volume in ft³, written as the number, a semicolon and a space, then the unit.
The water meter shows 2045.17; ft³
